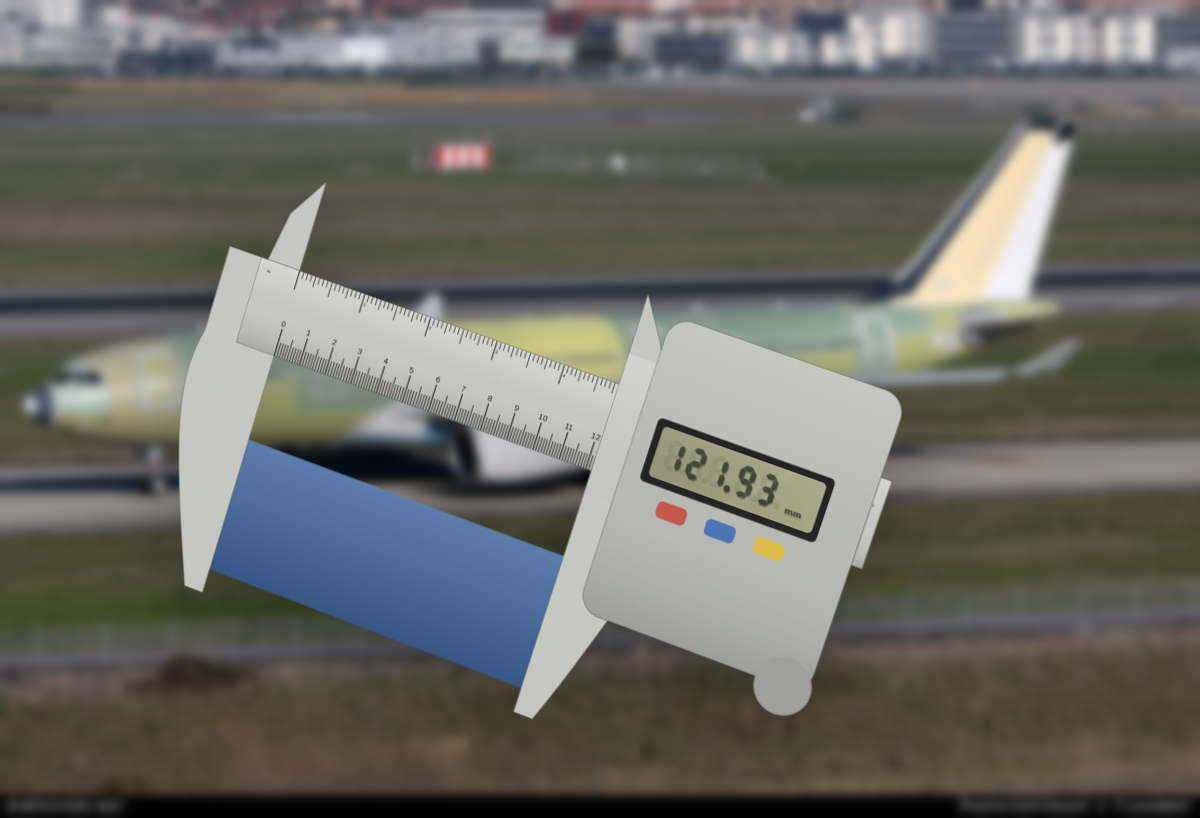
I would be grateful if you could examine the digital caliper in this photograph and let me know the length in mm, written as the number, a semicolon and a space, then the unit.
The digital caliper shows 121.93; mm
